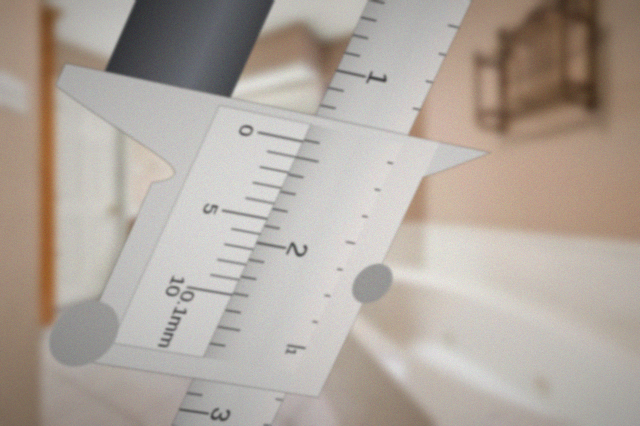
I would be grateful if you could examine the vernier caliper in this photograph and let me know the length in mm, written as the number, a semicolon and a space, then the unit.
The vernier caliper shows 14.1; mm
